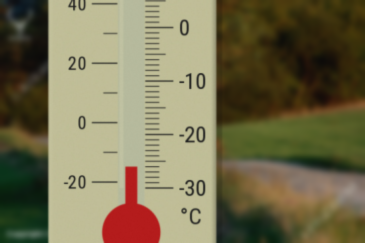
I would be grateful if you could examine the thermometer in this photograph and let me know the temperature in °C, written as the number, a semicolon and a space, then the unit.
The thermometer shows -26; °C
